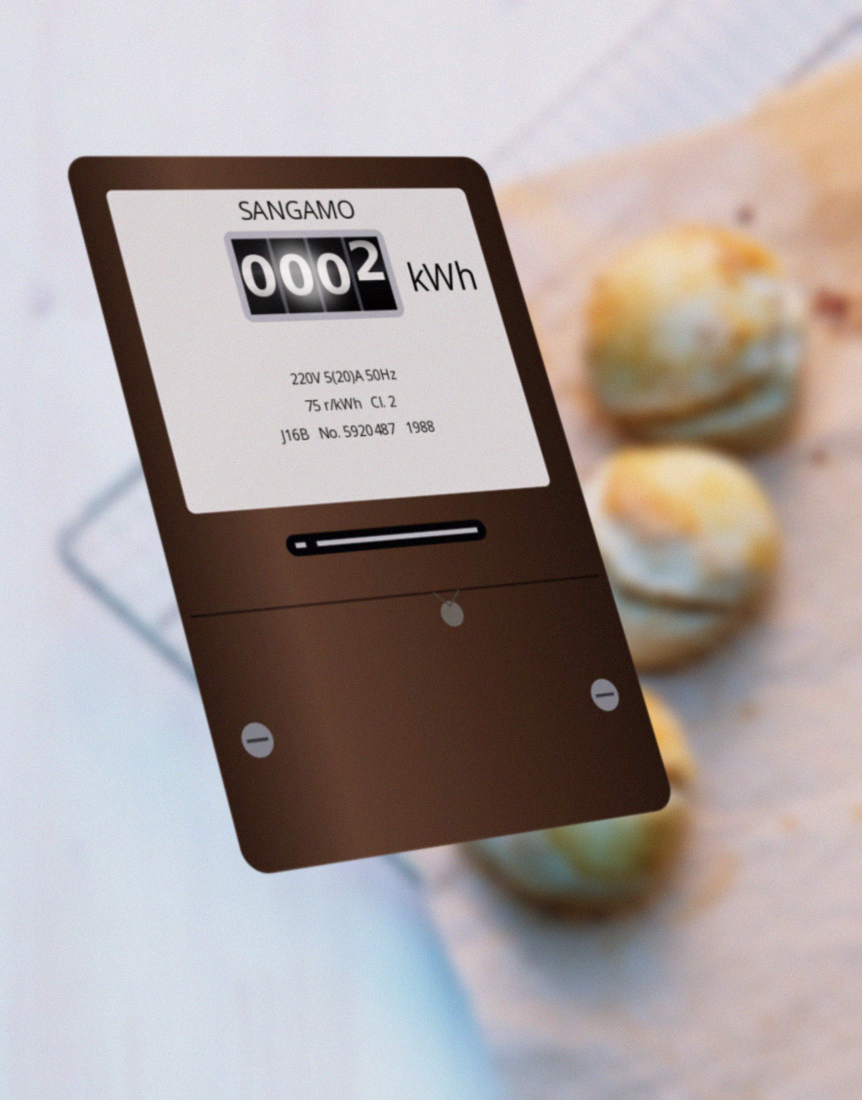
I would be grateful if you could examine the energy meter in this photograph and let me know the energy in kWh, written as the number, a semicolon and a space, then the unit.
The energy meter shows 2; kWh
